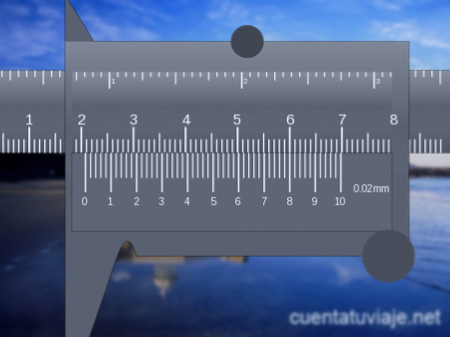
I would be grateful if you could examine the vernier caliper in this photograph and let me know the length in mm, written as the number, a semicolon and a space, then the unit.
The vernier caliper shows 20.8; mm
